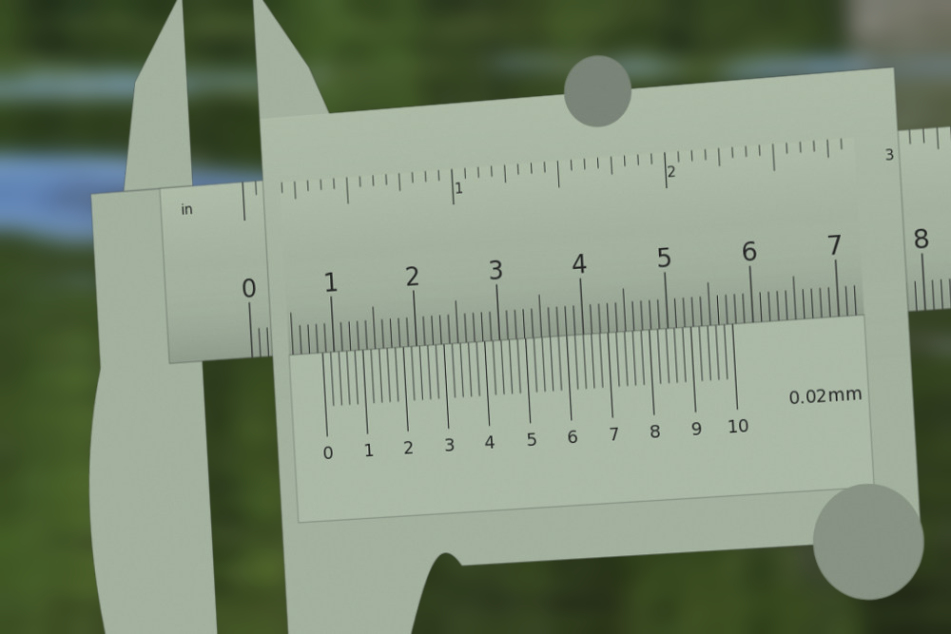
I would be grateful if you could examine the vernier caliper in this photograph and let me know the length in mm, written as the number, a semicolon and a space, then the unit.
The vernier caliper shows 8.6; mm
